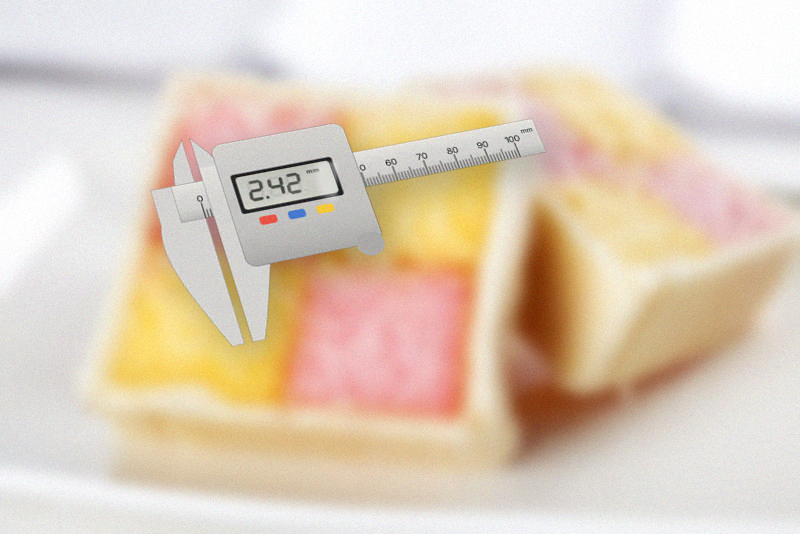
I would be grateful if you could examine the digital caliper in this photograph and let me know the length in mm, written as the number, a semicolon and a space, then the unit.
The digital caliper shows 2.42; mm
